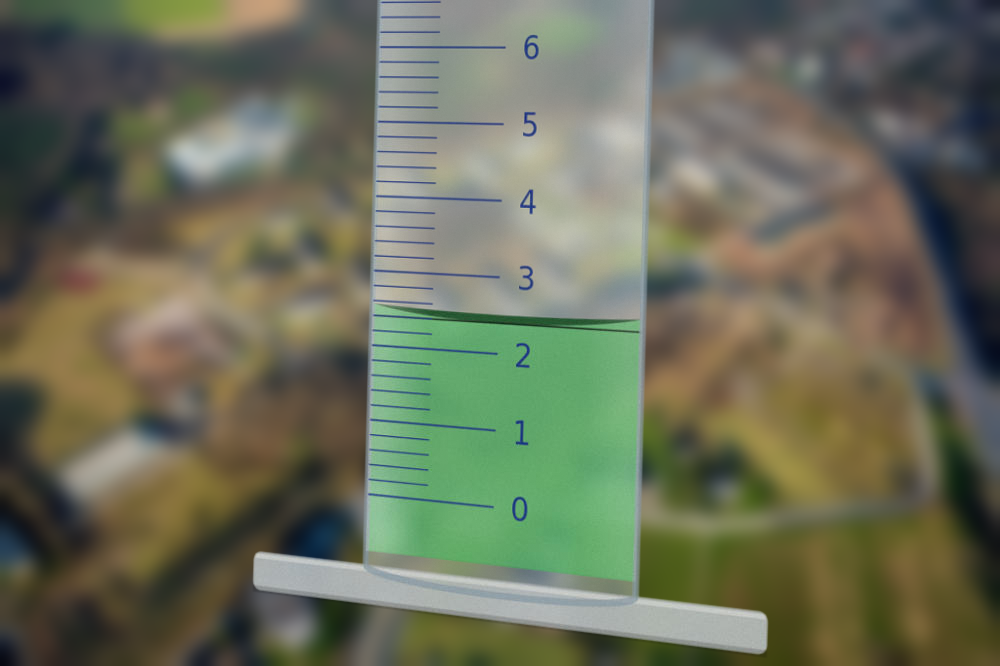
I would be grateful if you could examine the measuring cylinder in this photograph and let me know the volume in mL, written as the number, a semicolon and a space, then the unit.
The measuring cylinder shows 2.4; mL
